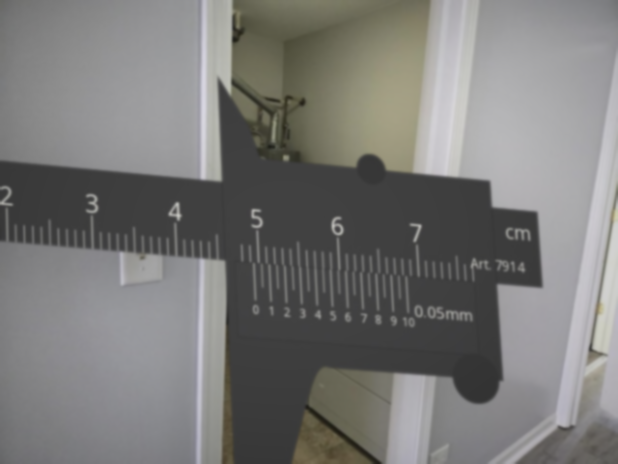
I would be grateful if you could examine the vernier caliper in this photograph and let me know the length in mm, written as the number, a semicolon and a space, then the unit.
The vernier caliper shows 49.4; mm
